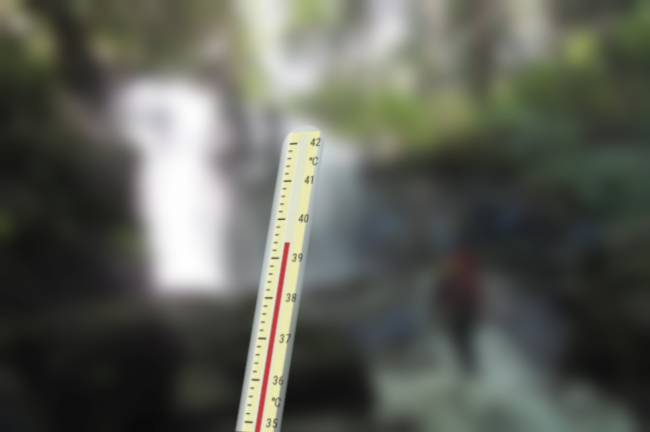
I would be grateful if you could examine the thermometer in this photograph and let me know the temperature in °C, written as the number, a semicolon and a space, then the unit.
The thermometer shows 39.4; °C
